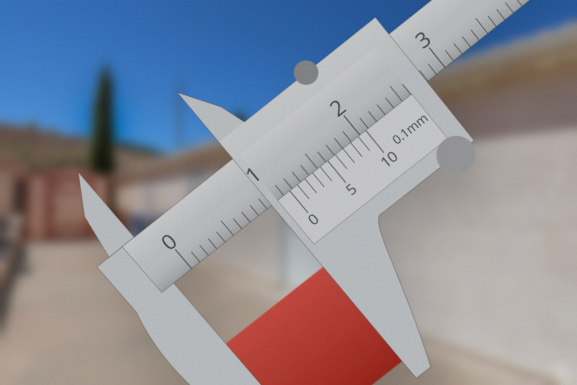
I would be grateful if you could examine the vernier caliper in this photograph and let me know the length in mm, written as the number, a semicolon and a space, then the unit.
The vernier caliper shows 11.7; mm
